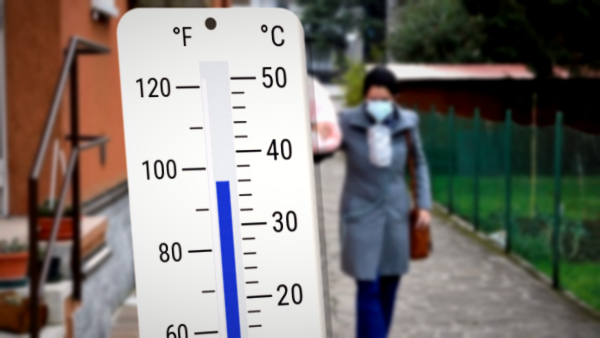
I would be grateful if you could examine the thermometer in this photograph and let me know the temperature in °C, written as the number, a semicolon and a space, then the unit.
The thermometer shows 36; °C
